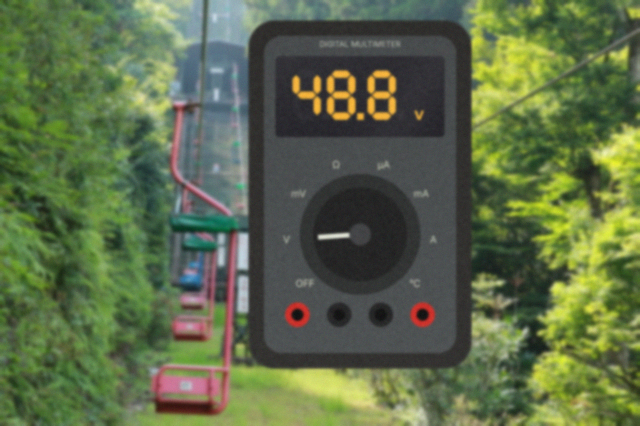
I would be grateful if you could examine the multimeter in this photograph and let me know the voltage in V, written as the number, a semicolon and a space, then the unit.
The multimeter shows 48.8; V
